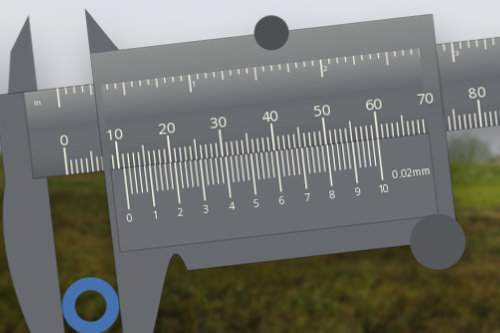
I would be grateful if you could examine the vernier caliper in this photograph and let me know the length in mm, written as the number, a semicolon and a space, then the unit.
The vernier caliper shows 11.0; mm
